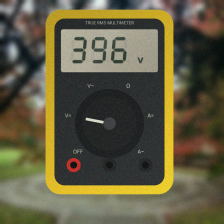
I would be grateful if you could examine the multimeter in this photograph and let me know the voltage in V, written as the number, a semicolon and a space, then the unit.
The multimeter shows 396; V
